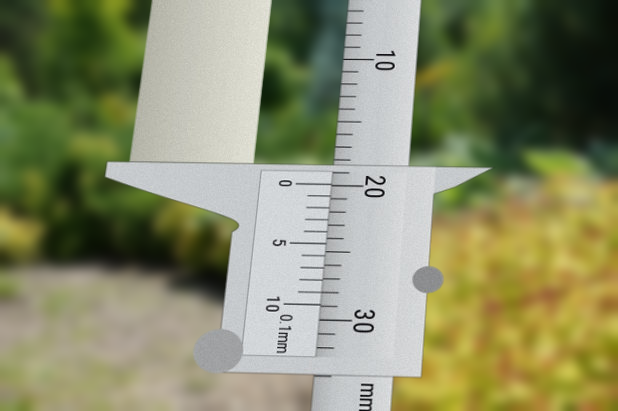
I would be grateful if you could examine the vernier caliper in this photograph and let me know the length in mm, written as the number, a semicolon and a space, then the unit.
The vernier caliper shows 19.9; mm
